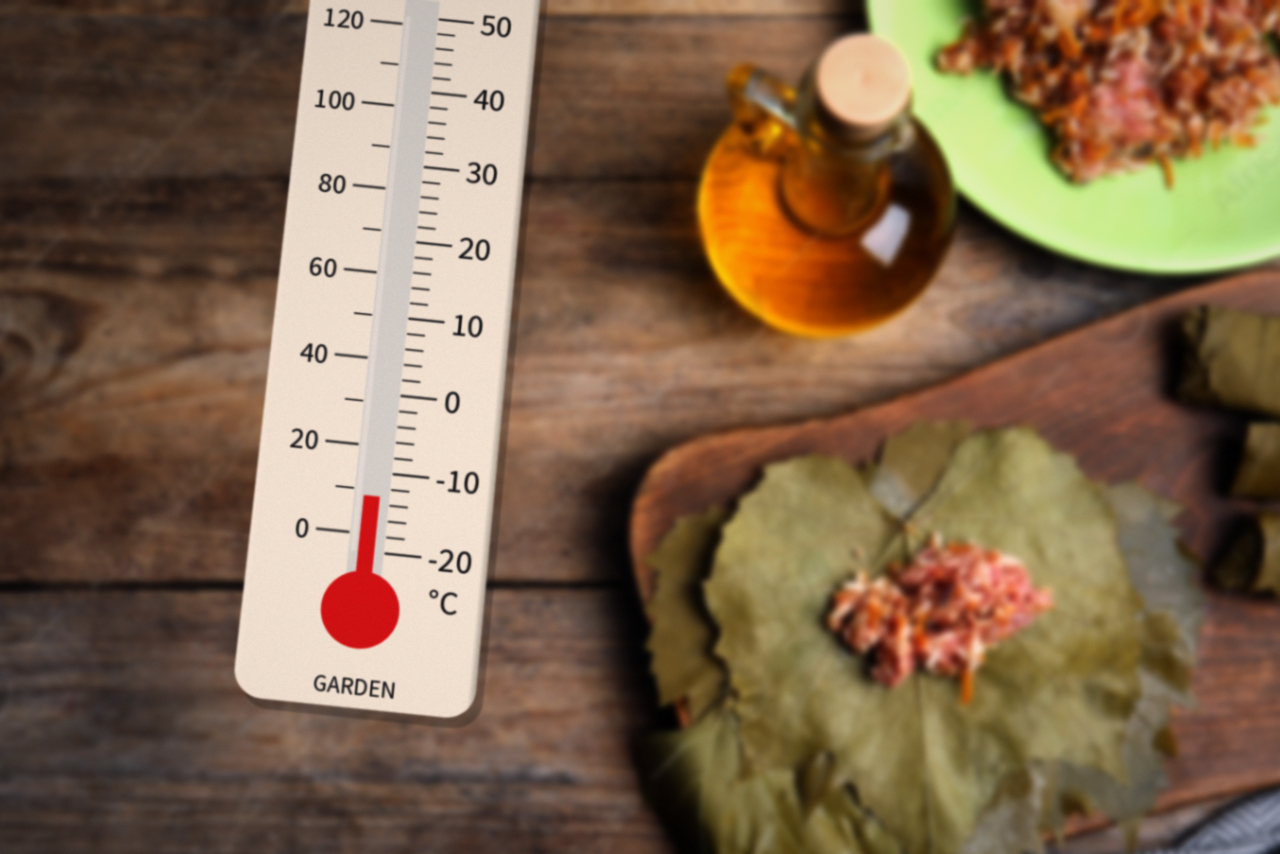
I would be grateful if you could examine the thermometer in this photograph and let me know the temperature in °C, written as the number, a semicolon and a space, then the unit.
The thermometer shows -13; °C
